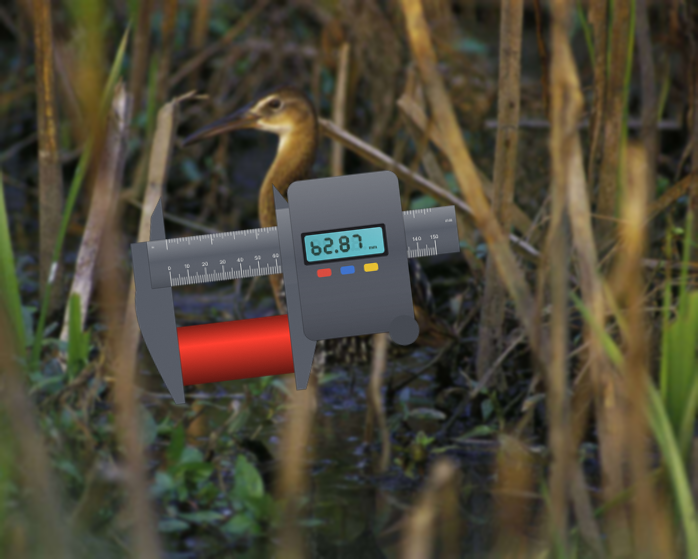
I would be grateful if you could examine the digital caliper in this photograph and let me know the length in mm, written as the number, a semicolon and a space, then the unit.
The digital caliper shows 62.87; mm
